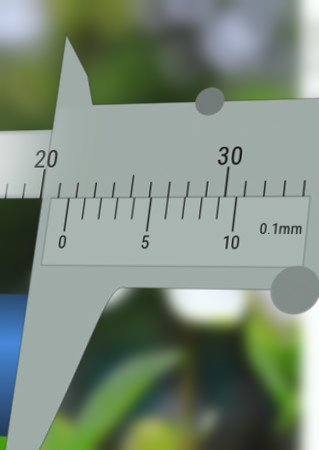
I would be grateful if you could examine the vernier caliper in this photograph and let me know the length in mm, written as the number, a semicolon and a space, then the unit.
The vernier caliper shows 21.6; mm
